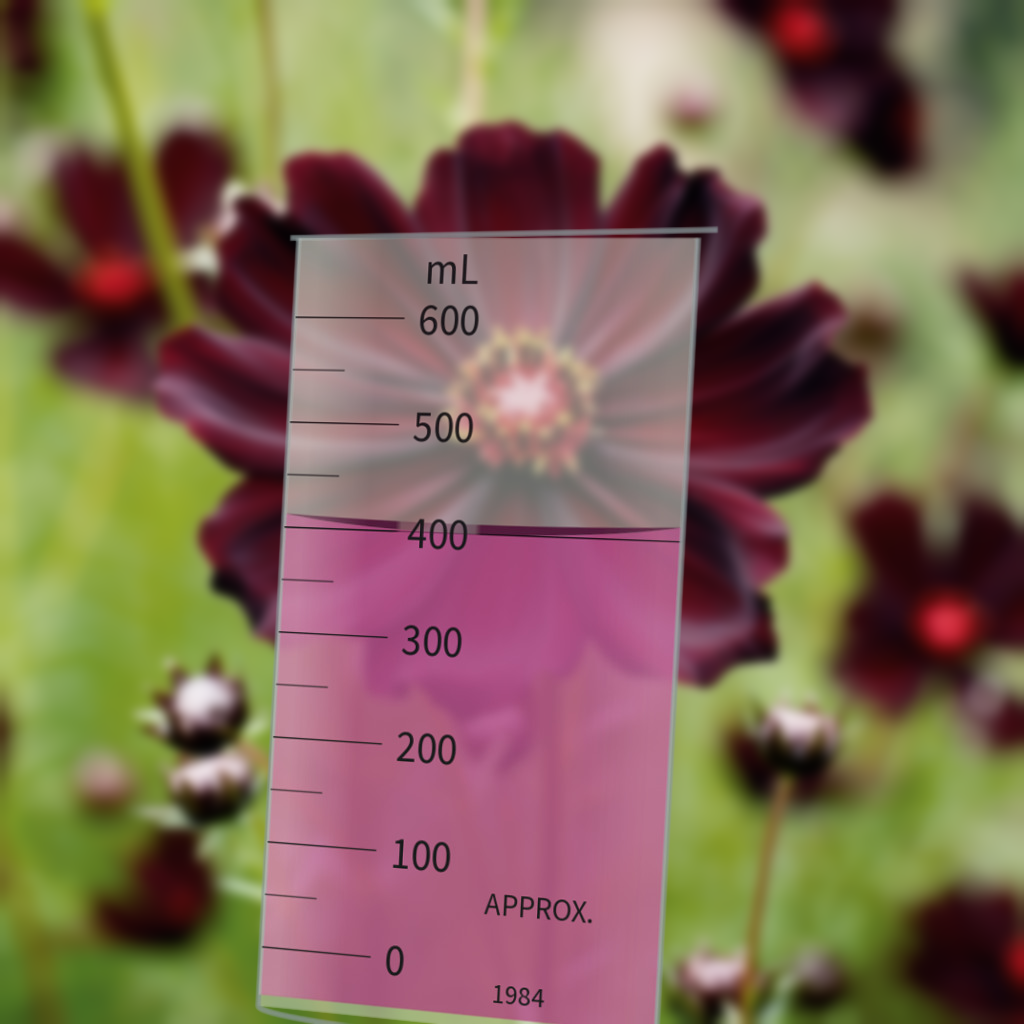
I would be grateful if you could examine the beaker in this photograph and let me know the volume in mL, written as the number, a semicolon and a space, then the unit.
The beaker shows 400; mL
